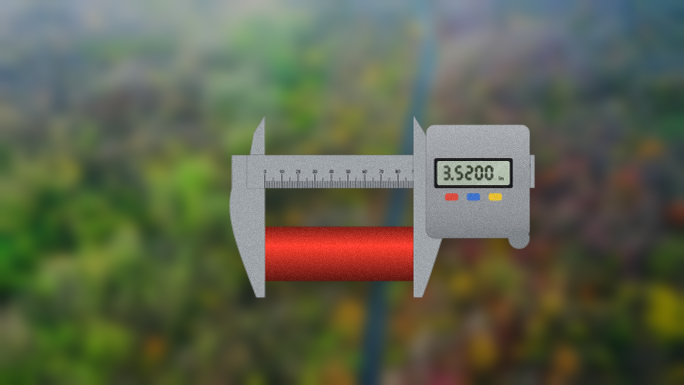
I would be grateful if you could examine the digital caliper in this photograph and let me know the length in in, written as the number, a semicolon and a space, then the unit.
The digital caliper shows 3.5200; in
